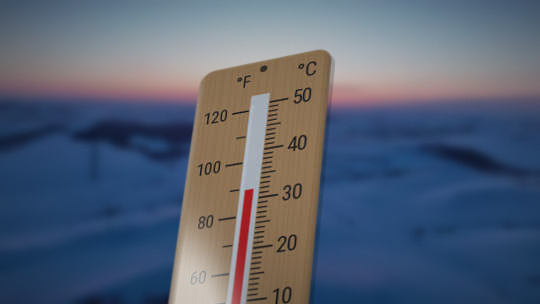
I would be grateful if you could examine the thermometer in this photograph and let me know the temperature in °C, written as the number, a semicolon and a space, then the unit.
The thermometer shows 32; °C
